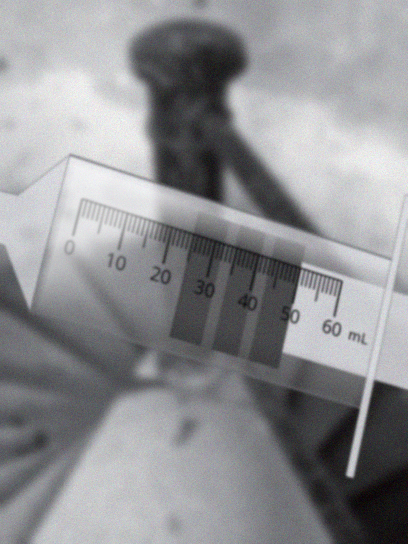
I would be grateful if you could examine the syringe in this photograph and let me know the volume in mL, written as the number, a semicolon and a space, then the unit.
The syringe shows 25; mL
